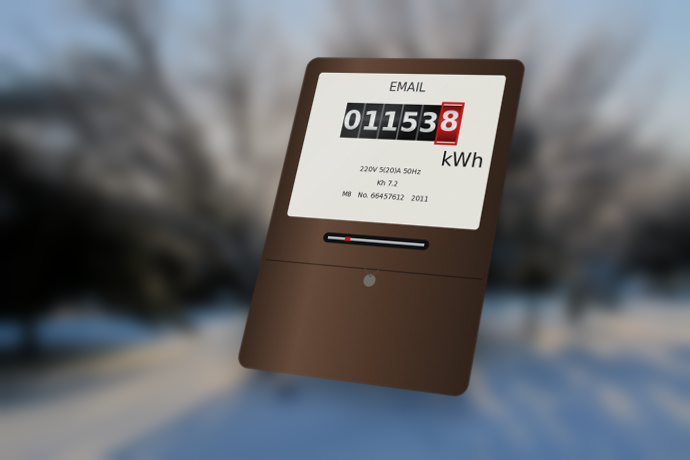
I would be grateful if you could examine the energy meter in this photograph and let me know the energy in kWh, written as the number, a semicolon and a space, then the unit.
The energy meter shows 1153.8; kWh
